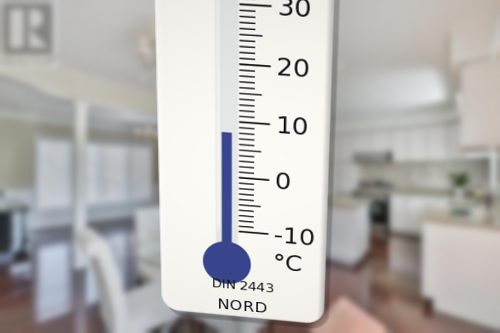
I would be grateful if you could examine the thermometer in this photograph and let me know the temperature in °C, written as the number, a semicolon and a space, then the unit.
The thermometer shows 8; °C
